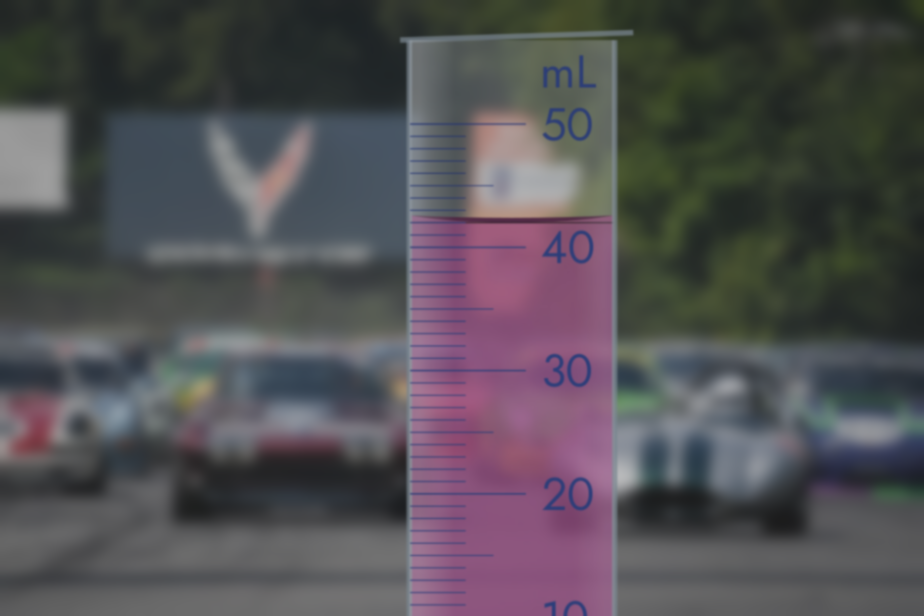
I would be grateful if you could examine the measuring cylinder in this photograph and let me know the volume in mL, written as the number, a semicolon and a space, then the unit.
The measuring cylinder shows 42; mL
